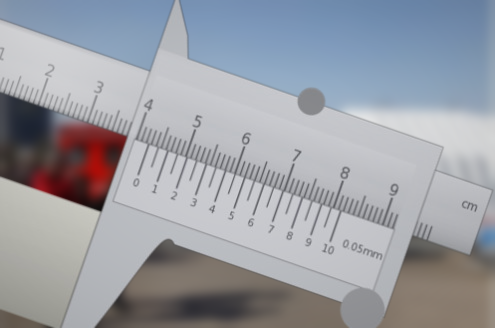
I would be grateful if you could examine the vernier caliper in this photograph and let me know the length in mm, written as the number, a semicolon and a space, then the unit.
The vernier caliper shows 42.5; mm
